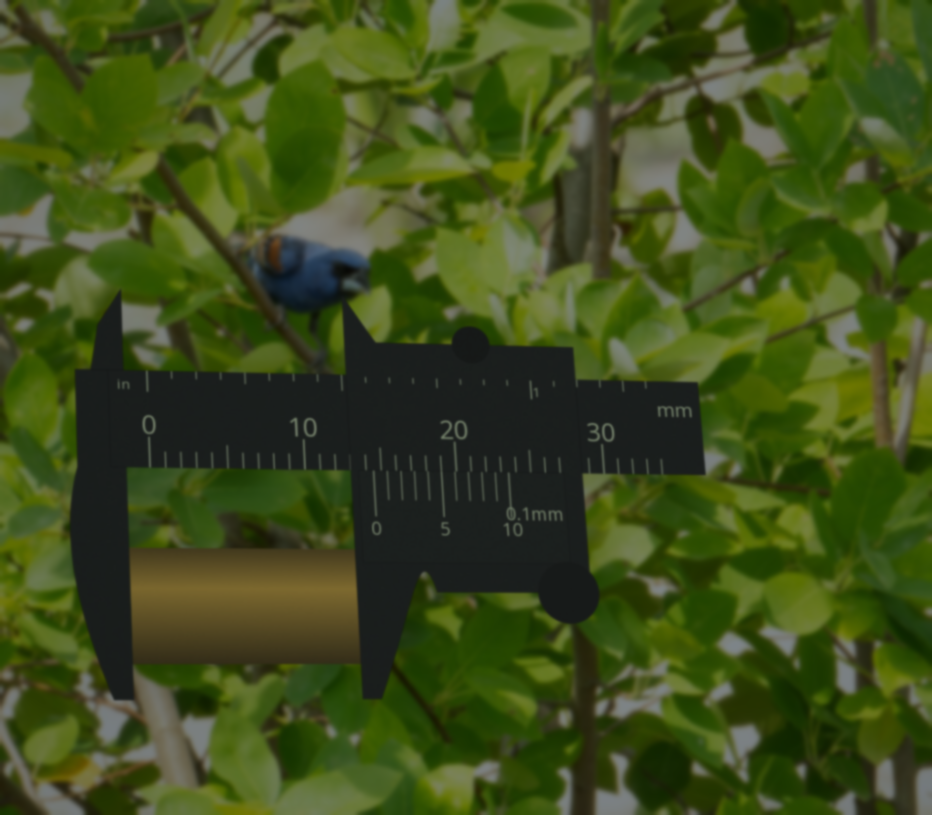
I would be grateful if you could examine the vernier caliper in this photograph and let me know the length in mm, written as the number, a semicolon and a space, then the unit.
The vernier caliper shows 14.5; mm
